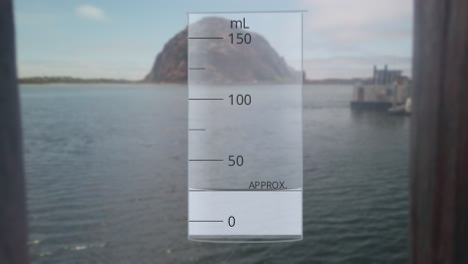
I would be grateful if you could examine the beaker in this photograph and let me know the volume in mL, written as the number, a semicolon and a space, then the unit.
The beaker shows 25; mL
